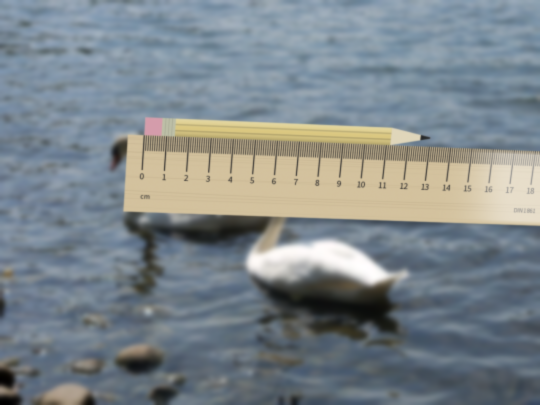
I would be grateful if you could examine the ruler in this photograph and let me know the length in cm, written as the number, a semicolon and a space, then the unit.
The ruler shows 13; cm
